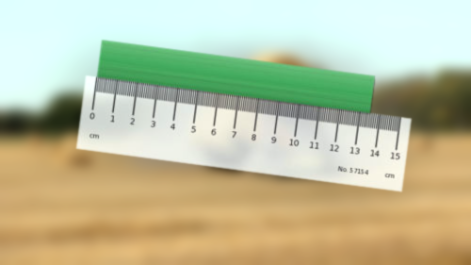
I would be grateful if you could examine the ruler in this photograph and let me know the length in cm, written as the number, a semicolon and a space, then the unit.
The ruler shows 13.5; cm
